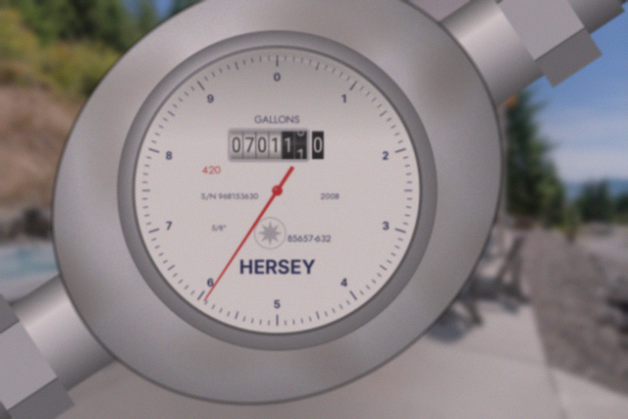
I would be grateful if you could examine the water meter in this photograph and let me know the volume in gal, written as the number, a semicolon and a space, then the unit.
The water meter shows 701105.9; gal
